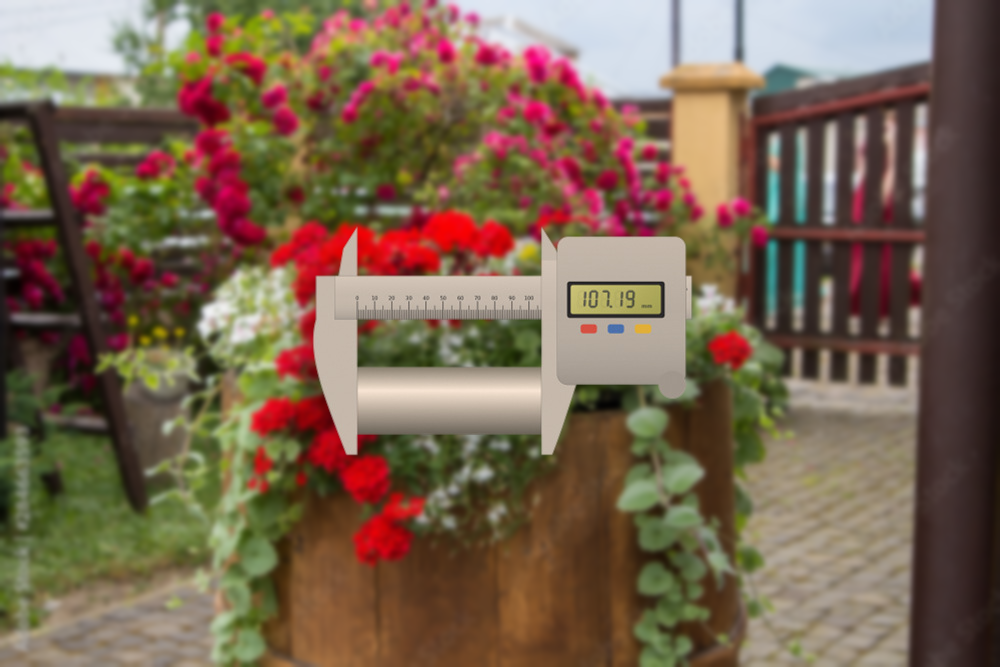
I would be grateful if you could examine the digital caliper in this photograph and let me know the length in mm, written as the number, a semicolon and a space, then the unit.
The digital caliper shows 107.19; mm
